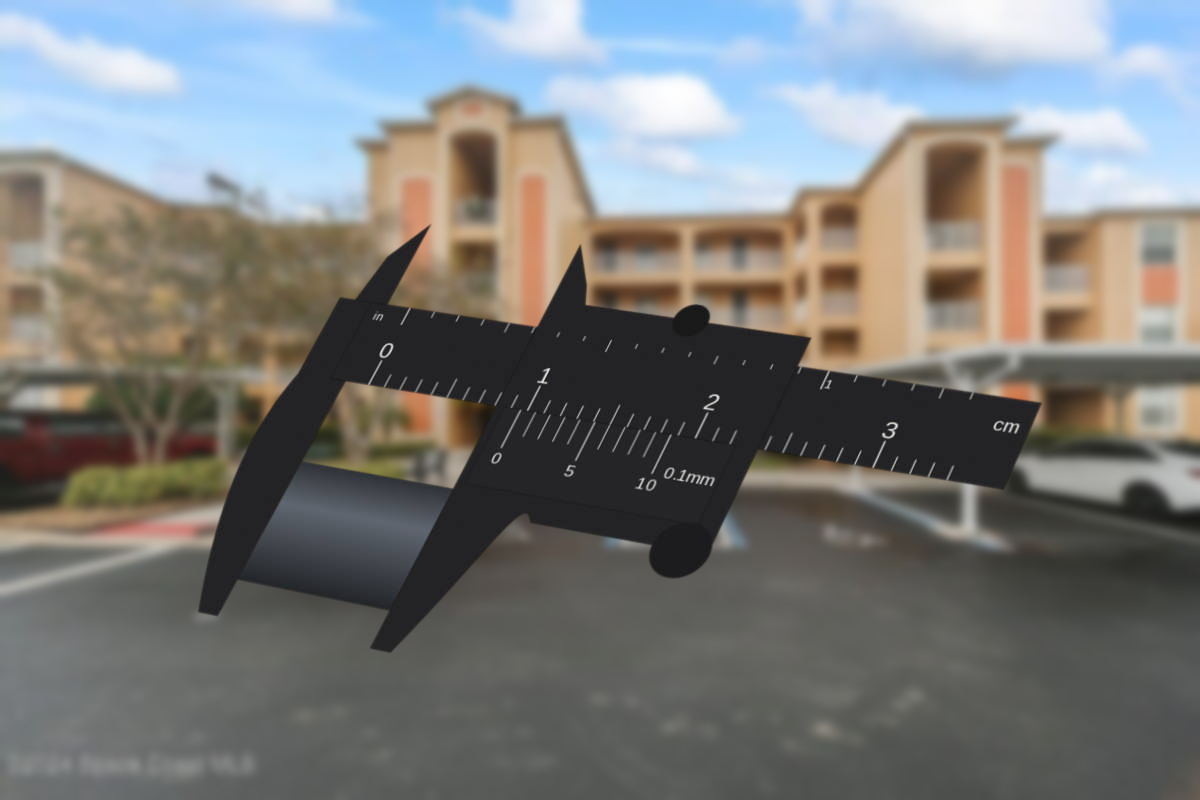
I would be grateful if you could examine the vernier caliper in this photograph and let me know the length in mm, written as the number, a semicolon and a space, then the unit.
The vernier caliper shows 9.6; mm
